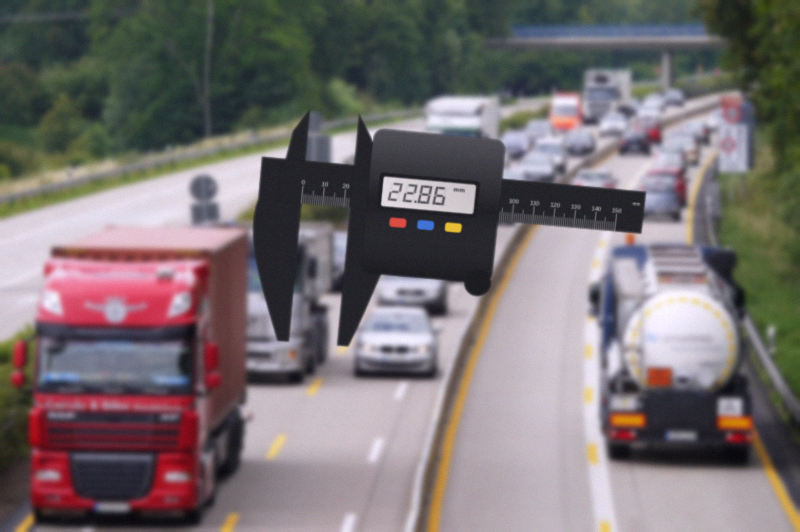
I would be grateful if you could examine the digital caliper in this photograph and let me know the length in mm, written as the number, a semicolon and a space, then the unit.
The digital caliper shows 22.86; mm
